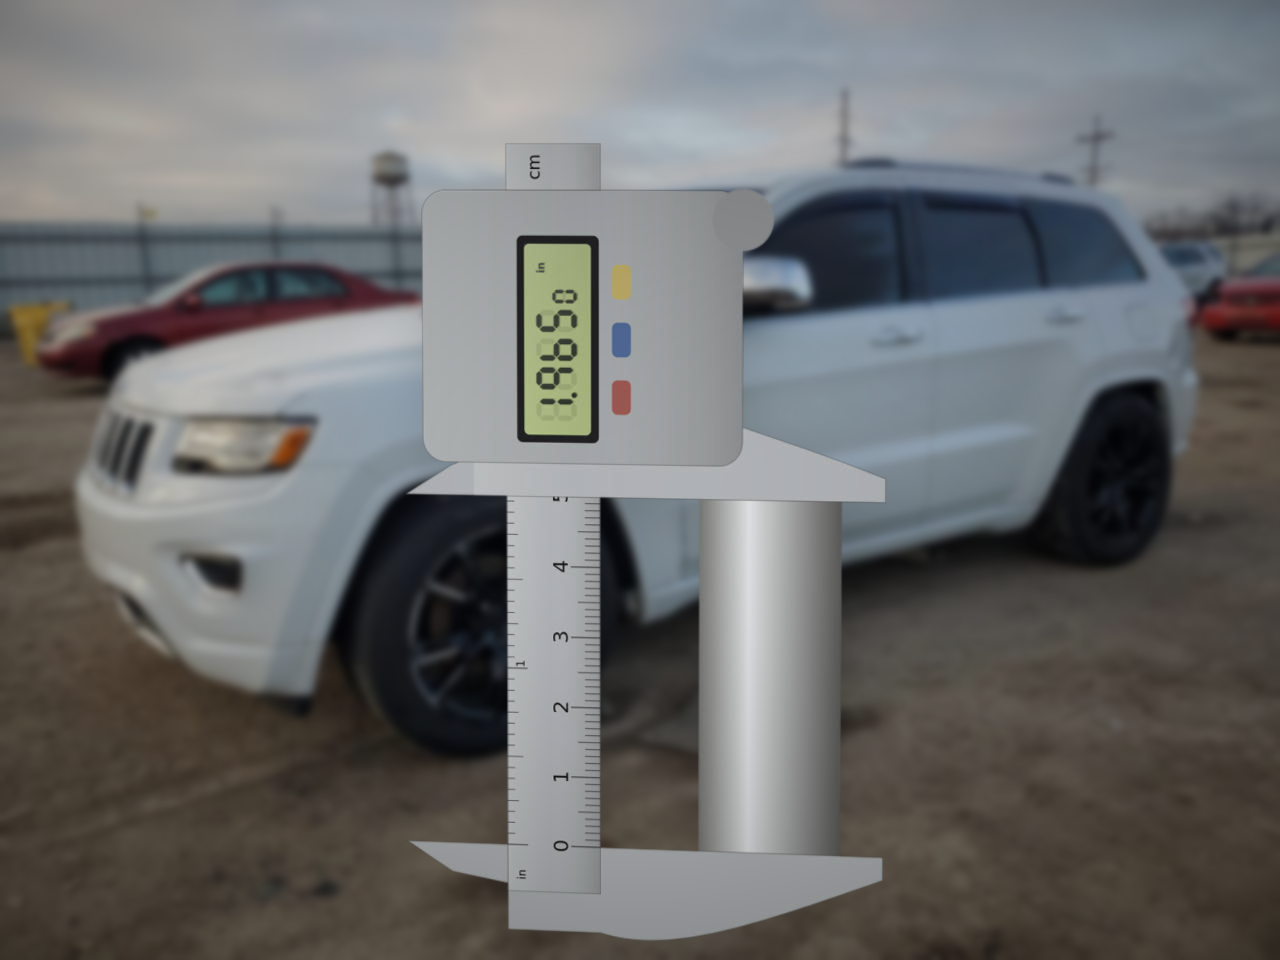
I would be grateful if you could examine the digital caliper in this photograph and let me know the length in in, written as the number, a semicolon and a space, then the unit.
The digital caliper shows 1.9650; in
